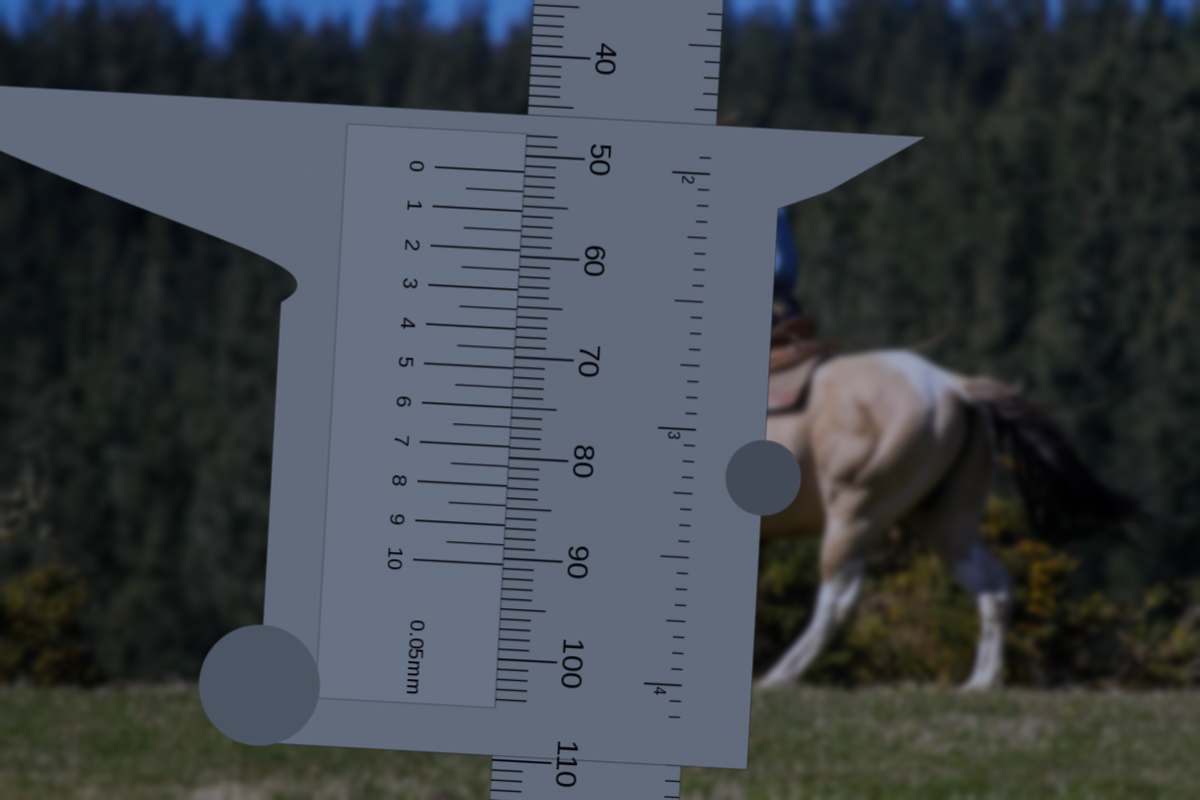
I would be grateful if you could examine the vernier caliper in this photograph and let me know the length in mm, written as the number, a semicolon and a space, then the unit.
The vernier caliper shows 51.6; mm
